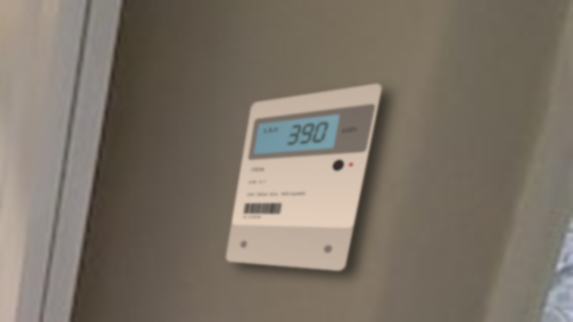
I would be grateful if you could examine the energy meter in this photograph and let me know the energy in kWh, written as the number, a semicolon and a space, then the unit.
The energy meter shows 390; kWh
